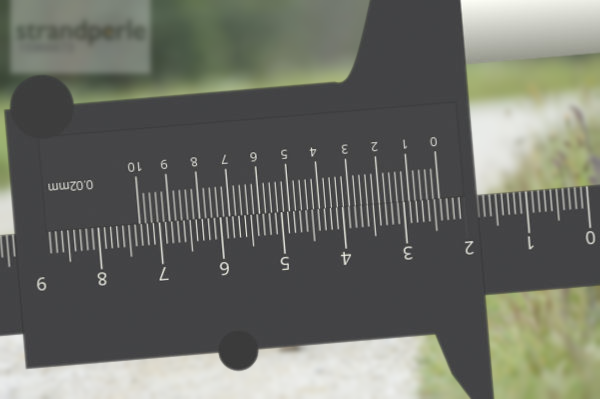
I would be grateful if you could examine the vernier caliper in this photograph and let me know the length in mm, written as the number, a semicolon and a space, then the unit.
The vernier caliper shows 24.2; mm
